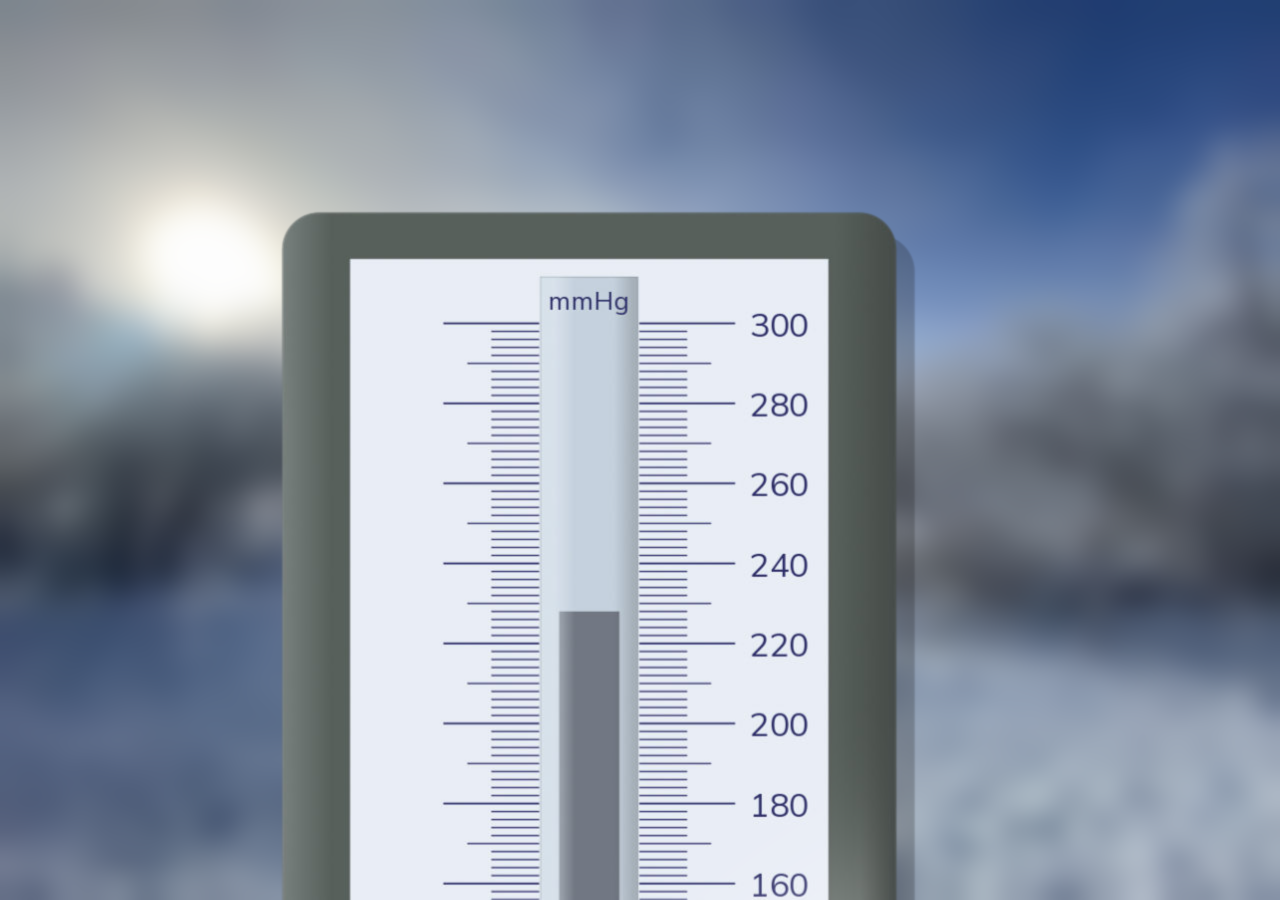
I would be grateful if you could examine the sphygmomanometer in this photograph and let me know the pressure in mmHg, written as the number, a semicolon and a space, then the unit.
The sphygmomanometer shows 228; mmHg
